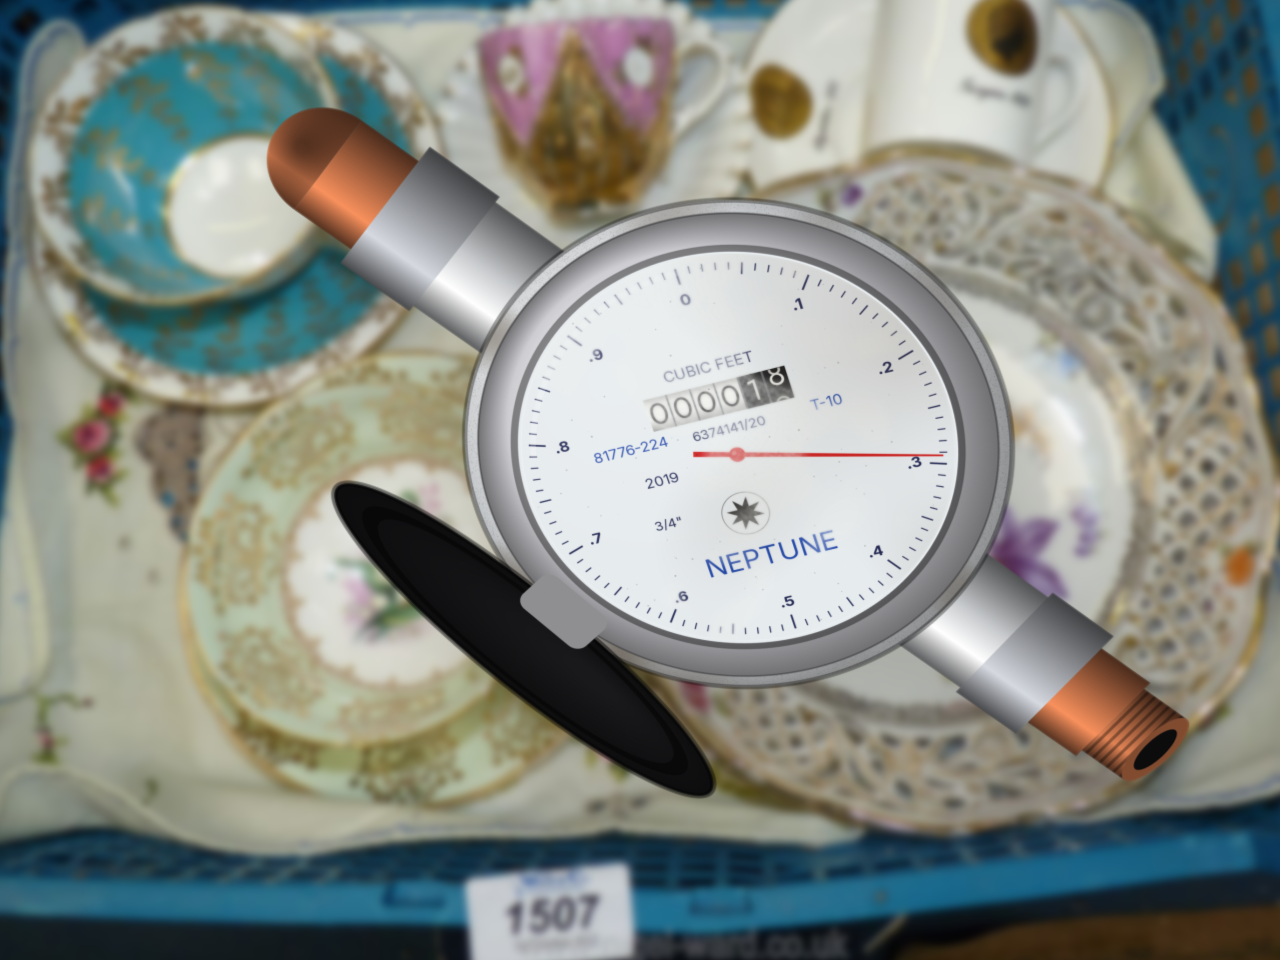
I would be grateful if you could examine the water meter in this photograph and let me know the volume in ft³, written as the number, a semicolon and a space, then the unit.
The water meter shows 18.29; ft³
